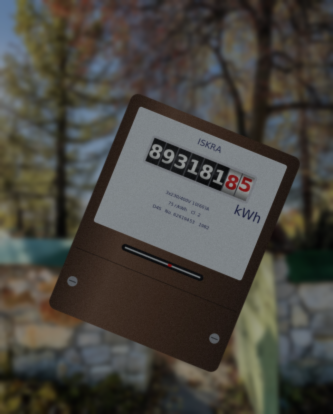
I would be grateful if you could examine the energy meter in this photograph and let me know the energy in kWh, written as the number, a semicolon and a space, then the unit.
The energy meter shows 893181.85; kWh
